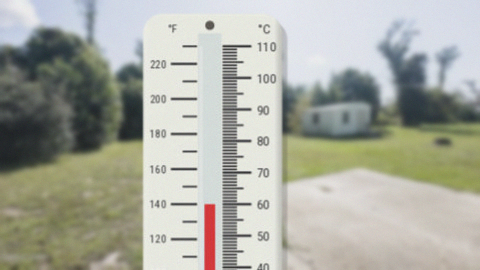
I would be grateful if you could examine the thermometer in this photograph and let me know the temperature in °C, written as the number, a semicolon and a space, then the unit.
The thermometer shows 60; °C
